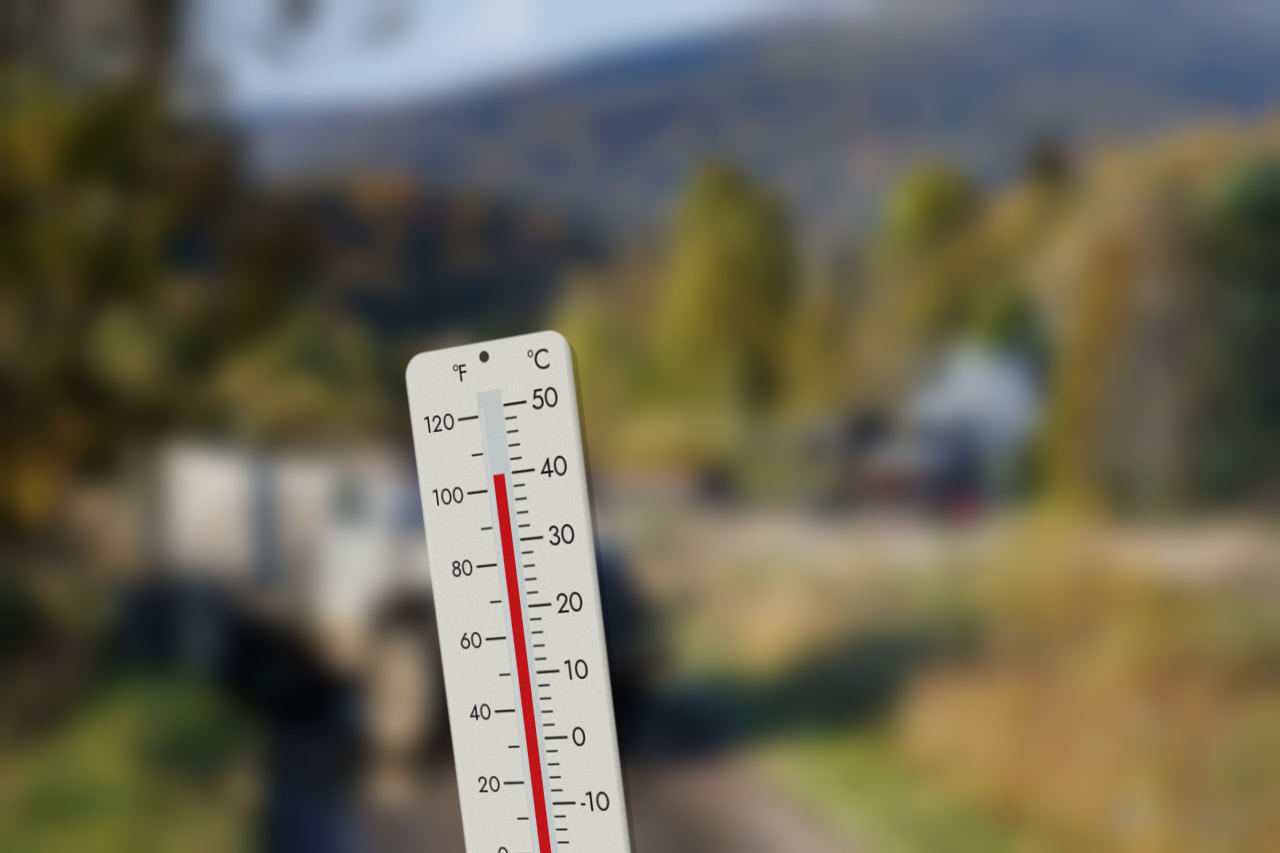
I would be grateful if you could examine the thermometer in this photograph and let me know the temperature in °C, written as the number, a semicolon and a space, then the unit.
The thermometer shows 40; °C
